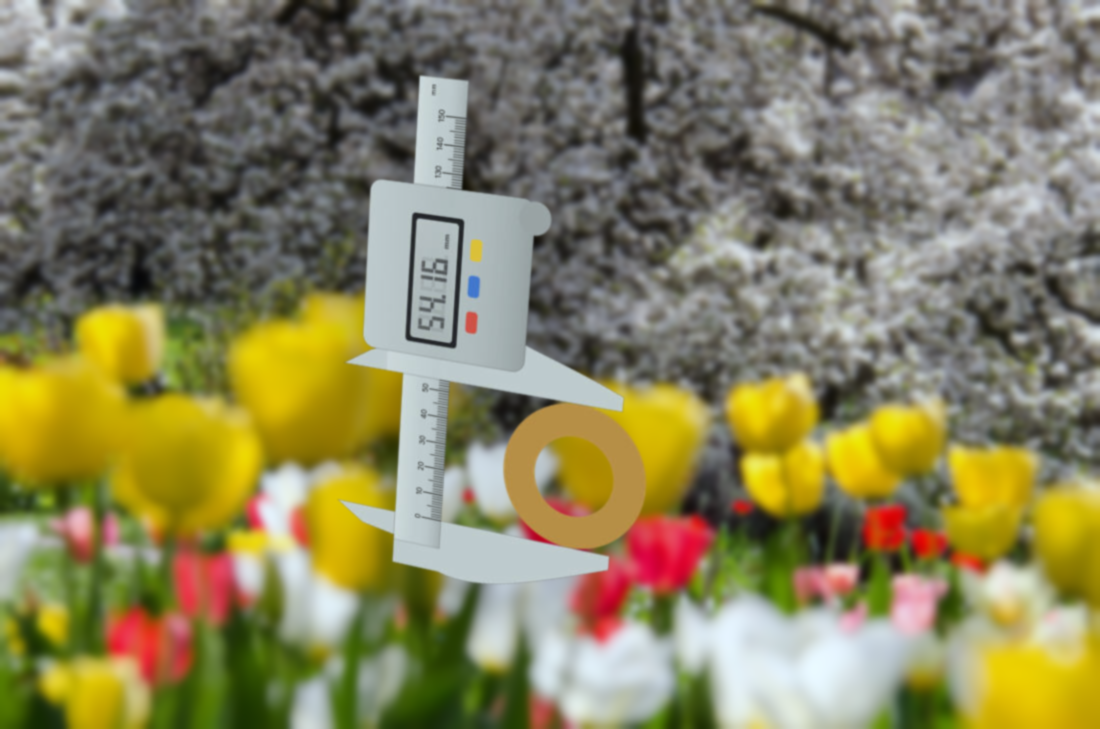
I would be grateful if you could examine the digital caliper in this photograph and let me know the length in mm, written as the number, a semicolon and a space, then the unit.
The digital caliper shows 54.16; mm
